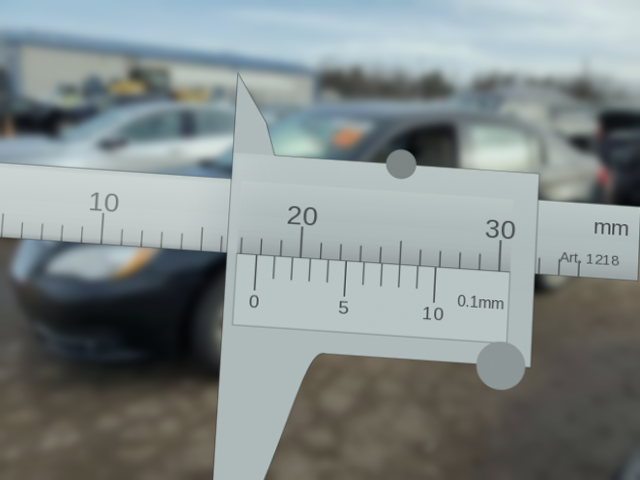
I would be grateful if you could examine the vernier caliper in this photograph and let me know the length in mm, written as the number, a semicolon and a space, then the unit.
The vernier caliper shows 17.8; mm
